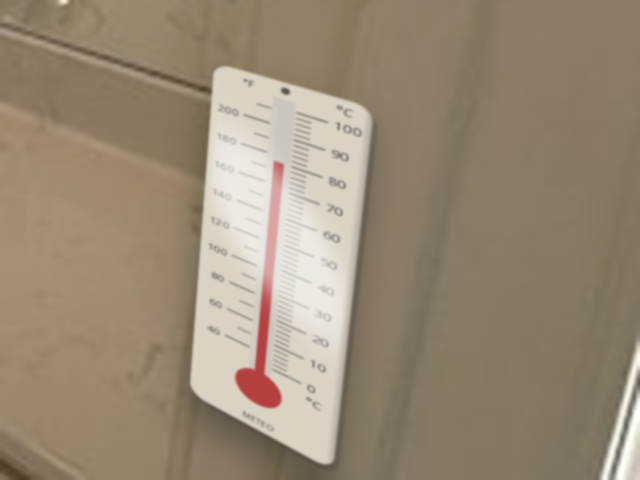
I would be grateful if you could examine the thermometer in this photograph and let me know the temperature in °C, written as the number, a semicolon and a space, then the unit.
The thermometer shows 80; °C
